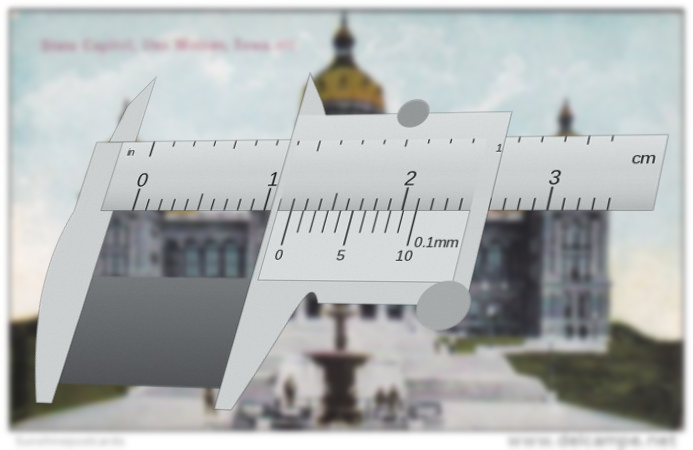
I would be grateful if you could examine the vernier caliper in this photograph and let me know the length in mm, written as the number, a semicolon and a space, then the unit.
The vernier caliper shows 12.0; mm
